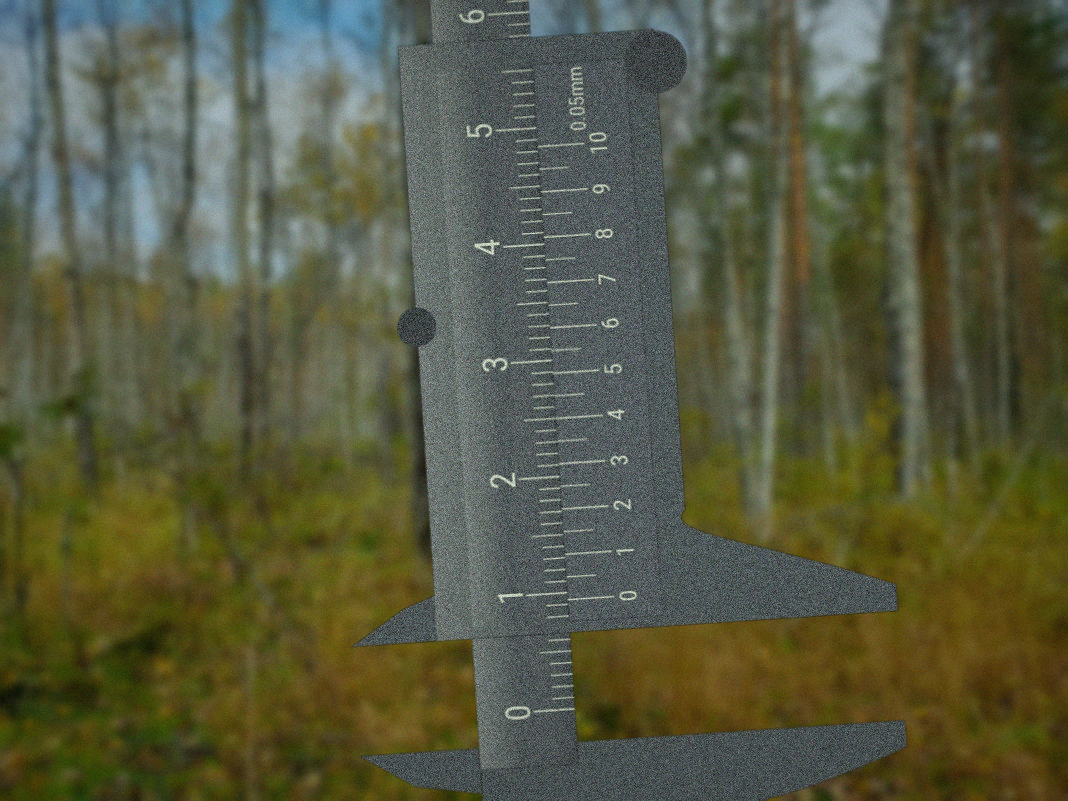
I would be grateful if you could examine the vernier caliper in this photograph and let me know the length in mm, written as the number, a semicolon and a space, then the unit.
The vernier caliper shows 9.4; mm
